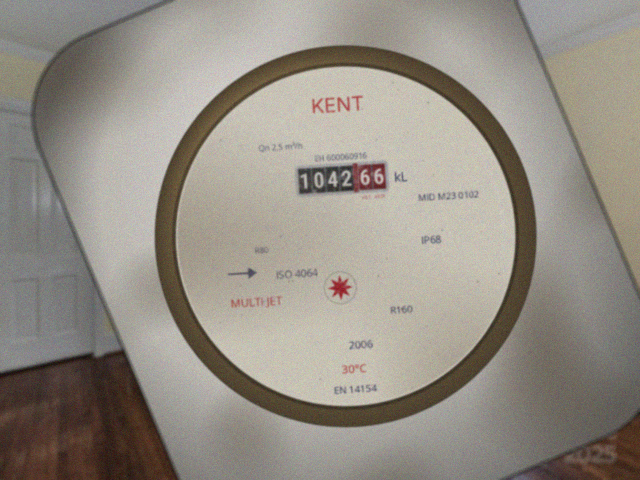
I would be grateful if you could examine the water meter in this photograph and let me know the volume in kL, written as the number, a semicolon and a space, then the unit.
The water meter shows 1042.66; kL
